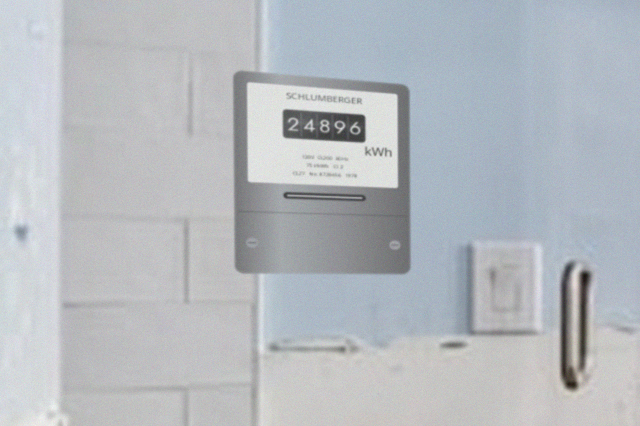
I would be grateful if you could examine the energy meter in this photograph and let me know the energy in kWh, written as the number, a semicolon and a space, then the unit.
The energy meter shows 24896; kWh
